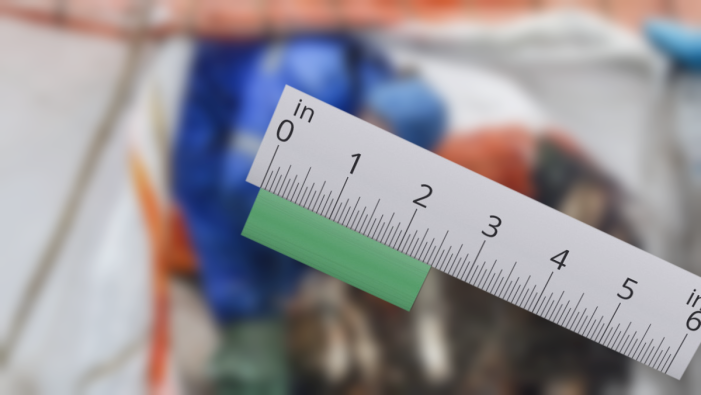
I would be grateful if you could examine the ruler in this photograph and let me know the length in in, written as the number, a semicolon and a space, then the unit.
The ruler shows 2.5; in
